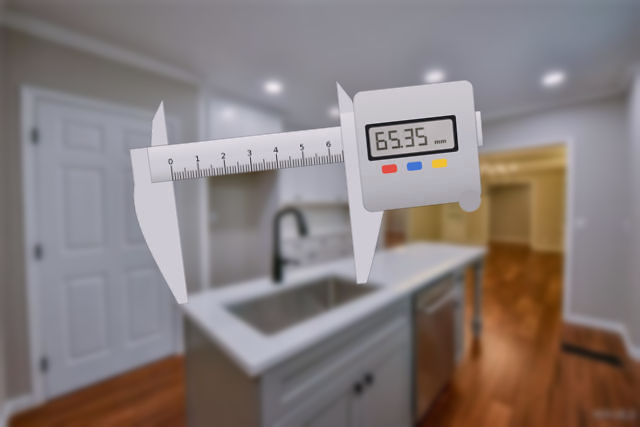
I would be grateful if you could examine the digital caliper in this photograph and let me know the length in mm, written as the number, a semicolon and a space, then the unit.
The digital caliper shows 65.35; mm
